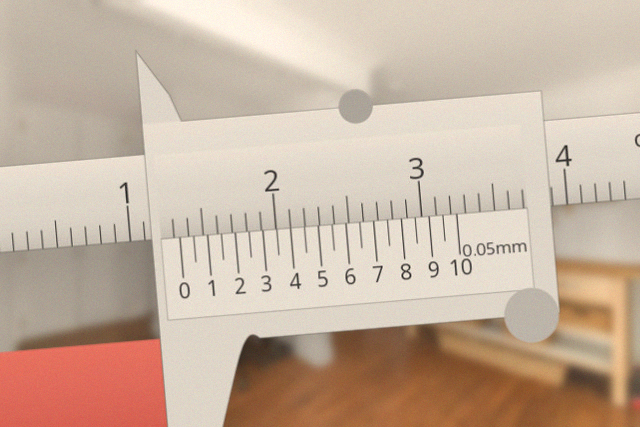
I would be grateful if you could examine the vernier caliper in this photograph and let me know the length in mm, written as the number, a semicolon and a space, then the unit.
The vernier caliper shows 13.4; mm
